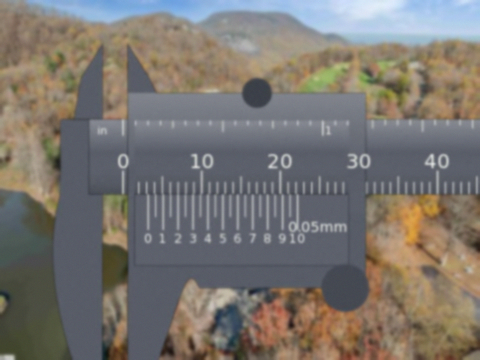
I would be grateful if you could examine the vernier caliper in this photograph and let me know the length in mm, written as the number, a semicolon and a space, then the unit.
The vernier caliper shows 3.2; mm
